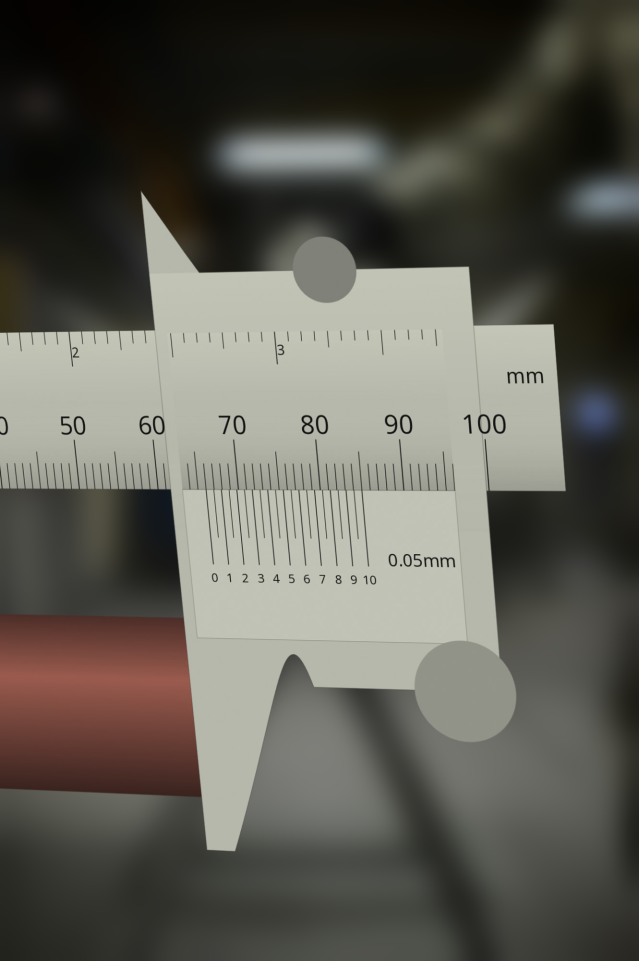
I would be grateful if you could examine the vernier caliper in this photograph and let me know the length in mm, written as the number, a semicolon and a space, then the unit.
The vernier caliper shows 66.0; mm
